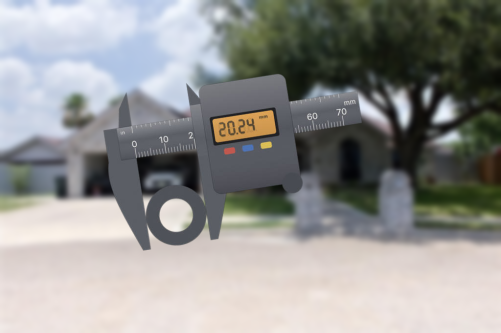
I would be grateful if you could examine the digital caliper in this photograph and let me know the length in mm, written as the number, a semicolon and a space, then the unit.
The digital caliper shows 20.24; mm
